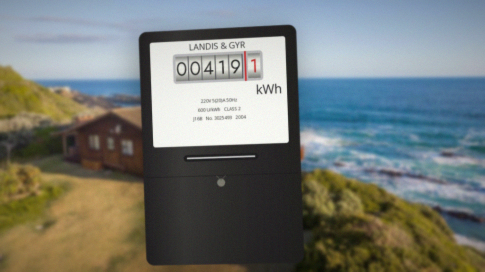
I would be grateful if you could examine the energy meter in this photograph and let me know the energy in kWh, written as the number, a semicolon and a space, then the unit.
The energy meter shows 419.1; kWh
